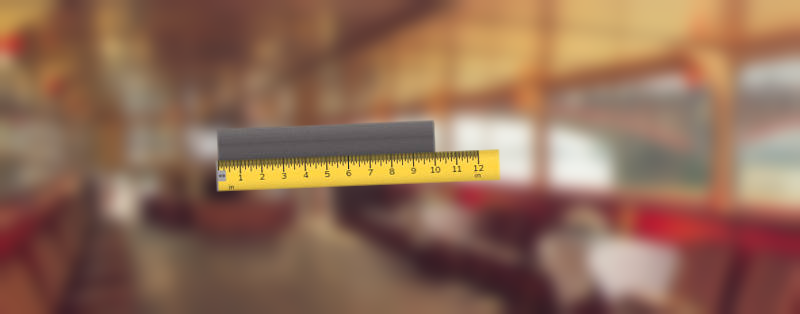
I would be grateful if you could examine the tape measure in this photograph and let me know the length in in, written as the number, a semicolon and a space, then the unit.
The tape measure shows 10; in
